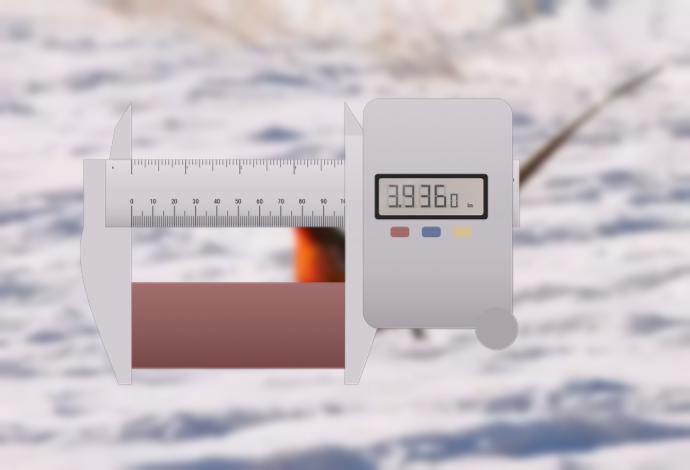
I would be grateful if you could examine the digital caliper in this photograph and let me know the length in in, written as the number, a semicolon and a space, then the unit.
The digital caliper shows 3.9360; in
